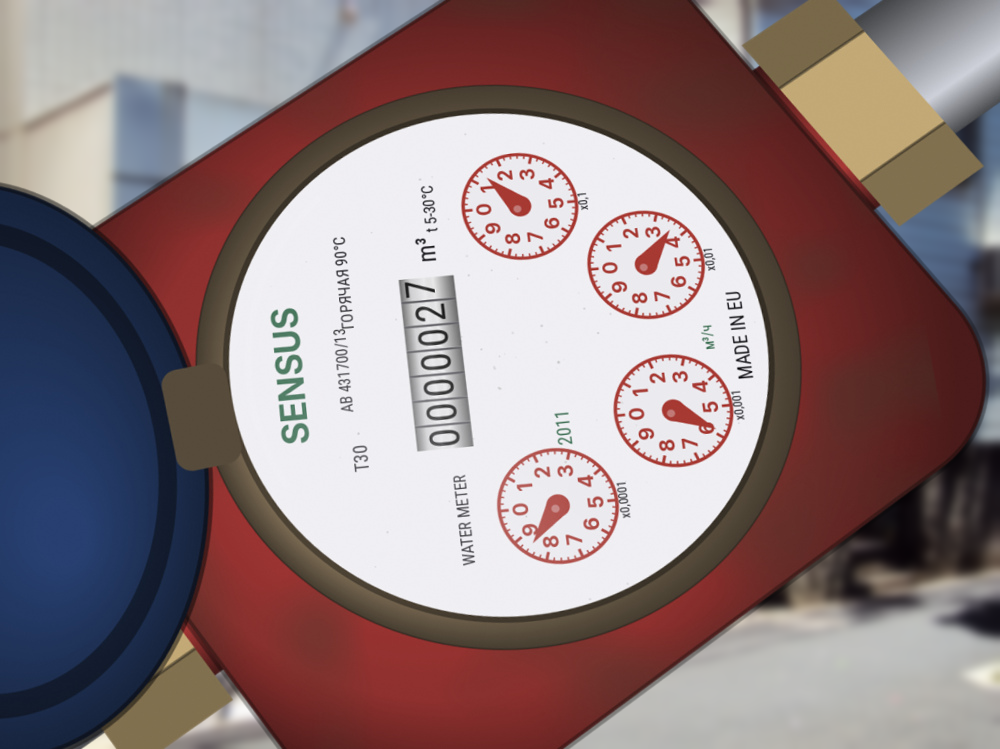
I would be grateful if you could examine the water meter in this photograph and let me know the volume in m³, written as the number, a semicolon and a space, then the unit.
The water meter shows 27.1358; m³
